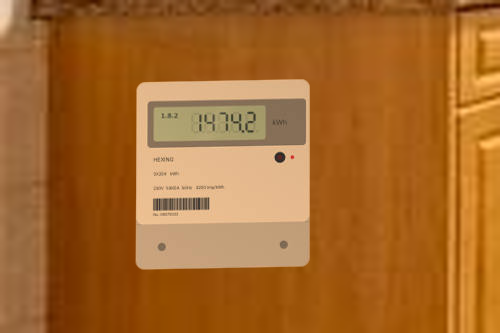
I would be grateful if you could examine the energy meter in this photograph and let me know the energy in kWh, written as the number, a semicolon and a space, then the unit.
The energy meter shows 1474.2; kWh
